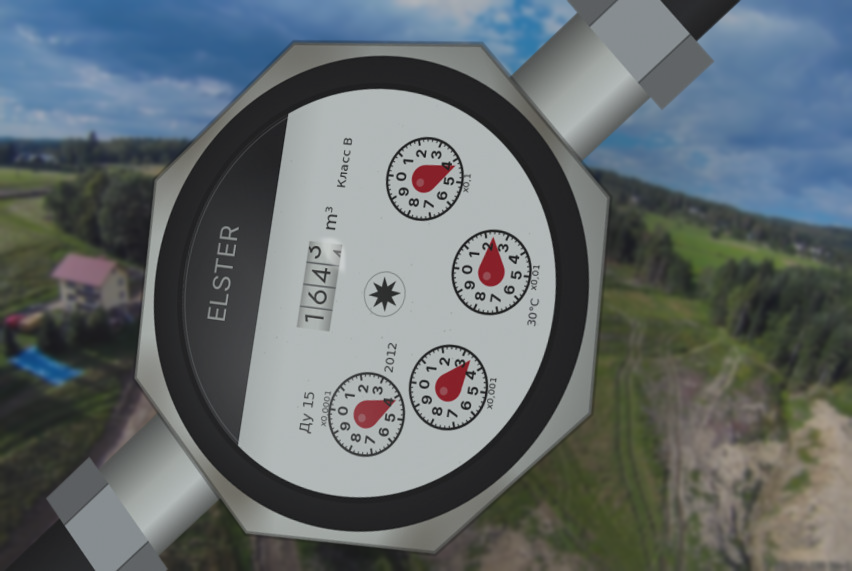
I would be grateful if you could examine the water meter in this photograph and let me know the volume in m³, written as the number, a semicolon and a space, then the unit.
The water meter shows 1643.4234; m³
